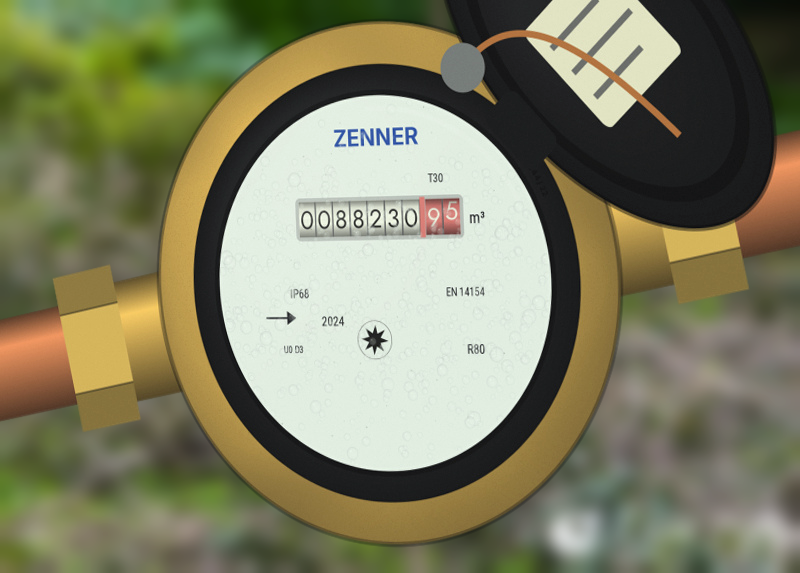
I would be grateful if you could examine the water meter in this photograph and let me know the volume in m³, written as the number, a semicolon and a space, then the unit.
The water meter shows 88230.95; m³
